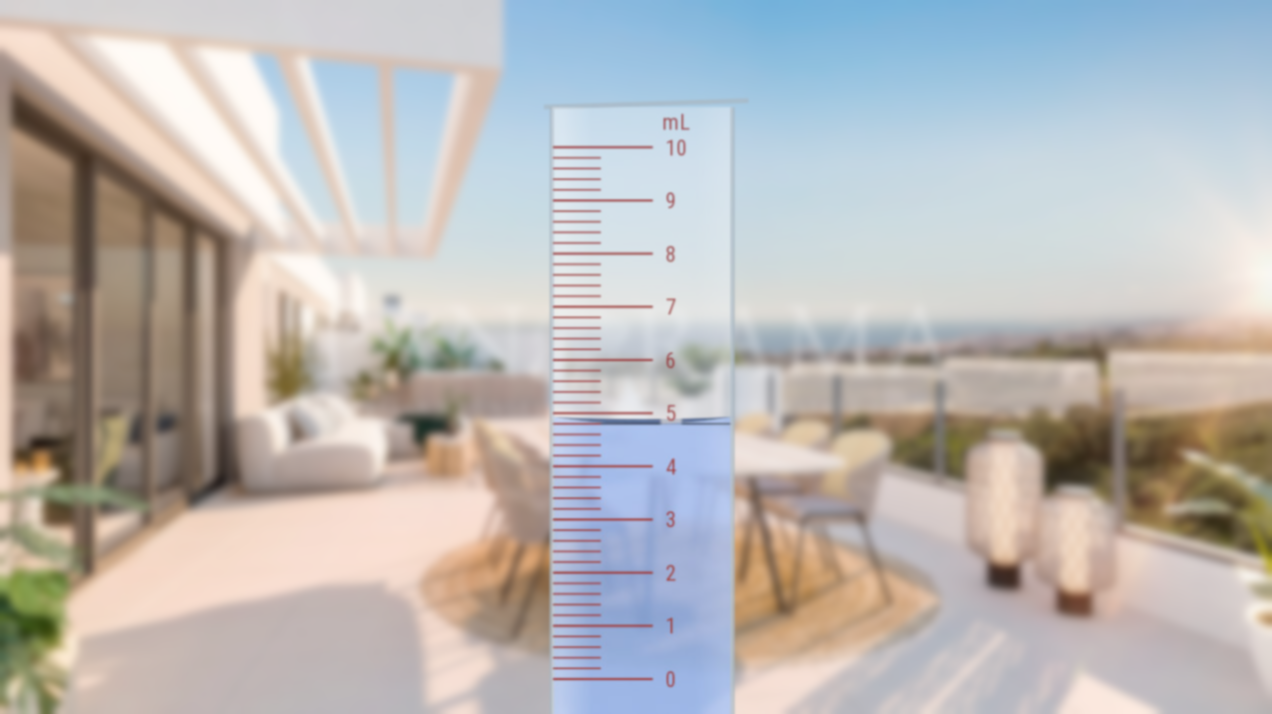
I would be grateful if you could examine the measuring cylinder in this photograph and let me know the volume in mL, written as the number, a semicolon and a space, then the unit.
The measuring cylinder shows 4.8; mL
